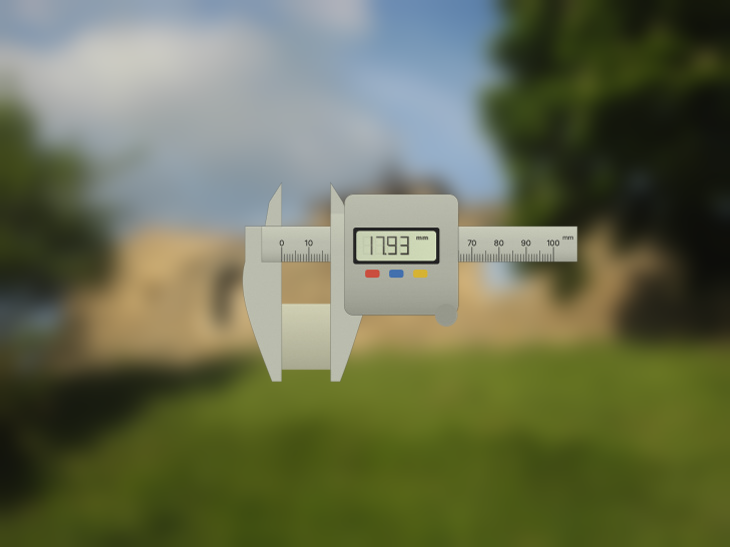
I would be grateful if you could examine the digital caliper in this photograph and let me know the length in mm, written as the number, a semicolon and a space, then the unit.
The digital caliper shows 17.93; mm
